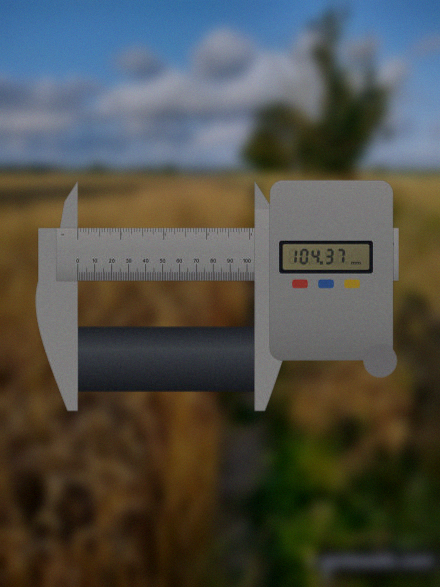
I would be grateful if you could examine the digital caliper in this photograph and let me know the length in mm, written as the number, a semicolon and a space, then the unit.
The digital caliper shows 104.37; mm
